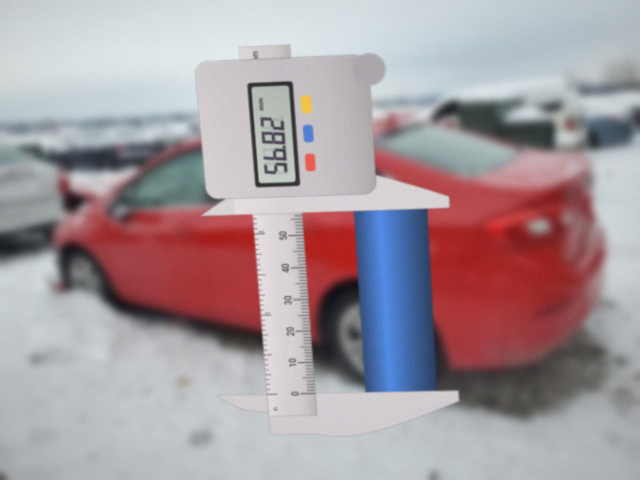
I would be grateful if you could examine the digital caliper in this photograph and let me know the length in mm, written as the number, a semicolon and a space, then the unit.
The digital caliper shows 56.82; mm
